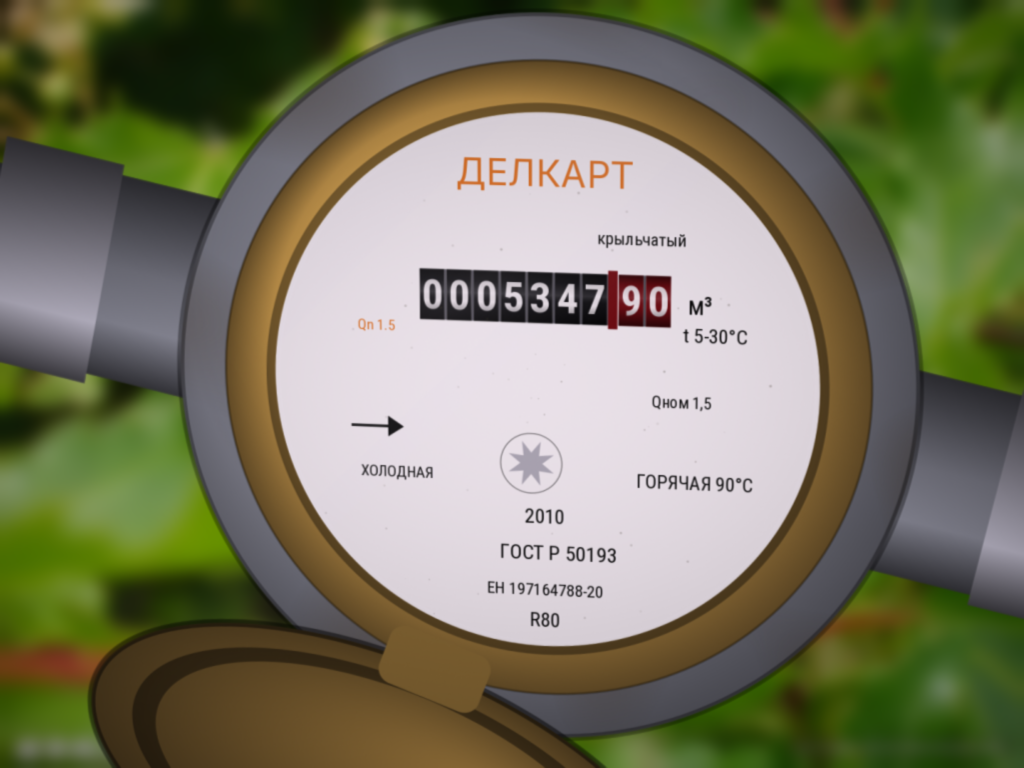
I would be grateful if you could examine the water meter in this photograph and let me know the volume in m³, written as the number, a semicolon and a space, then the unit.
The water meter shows 5347.90; m³
